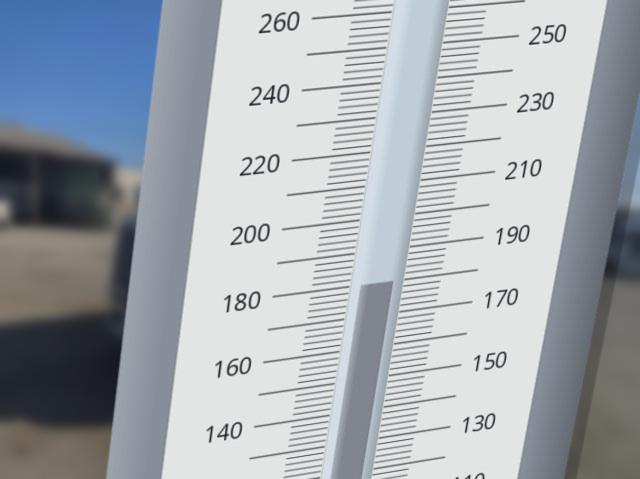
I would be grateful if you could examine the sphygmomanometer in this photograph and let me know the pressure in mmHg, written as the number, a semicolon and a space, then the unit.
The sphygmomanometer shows 180; mmHg
